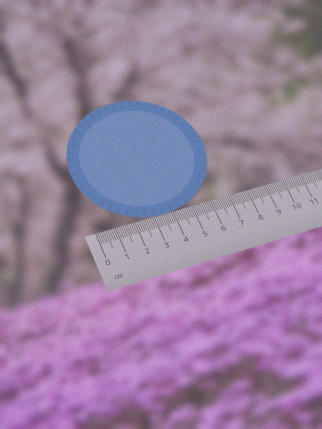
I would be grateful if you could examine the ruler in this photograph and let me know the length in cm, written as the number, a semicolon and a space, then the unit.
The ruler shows 7; cm
